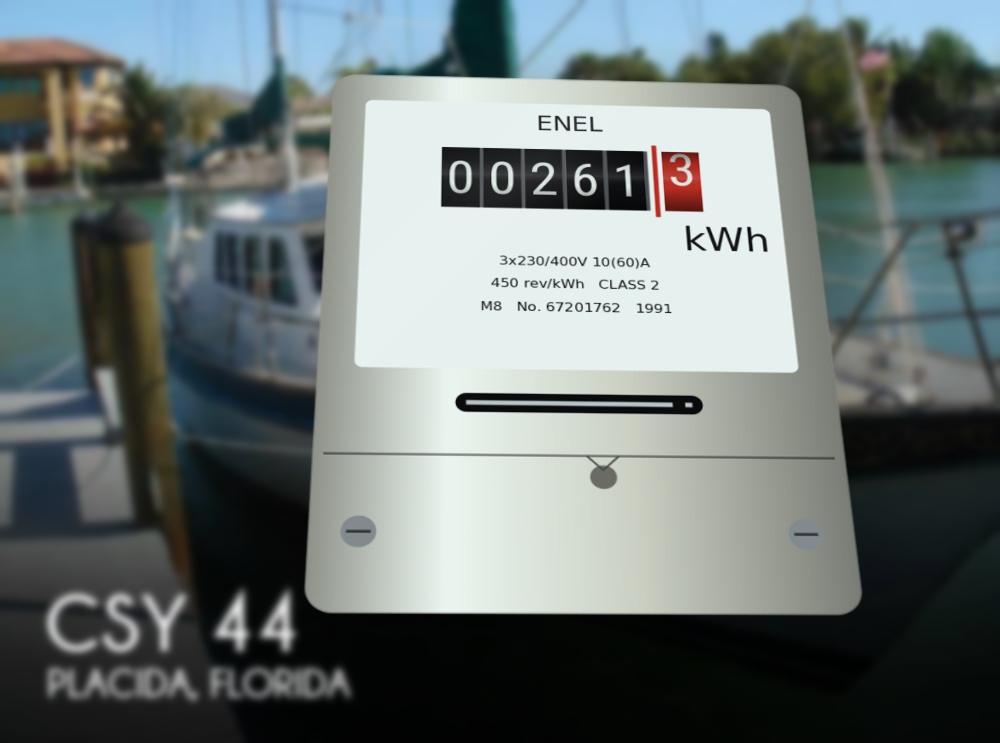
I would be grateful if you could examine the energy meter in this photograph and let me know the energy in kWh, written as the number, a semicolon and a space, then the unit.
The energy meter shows 261.3; kWh
